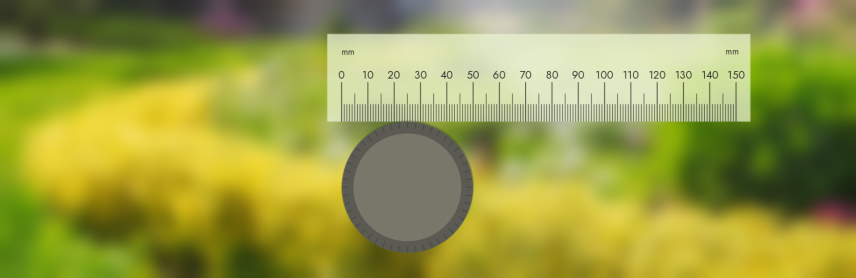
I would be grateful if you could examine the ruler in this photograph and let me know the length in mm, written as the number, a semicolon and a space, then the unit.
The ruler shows 50; mm
